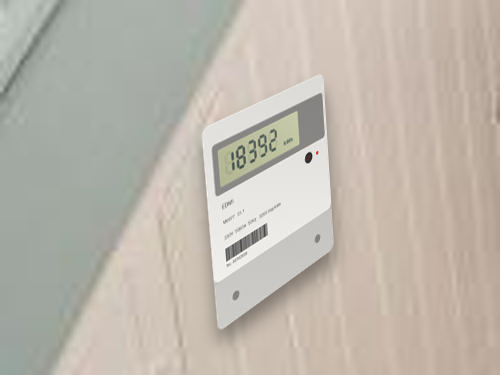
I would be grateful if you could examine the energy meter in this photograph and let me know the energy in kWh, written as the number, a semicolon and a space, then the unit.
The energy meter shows 18392; kWh
